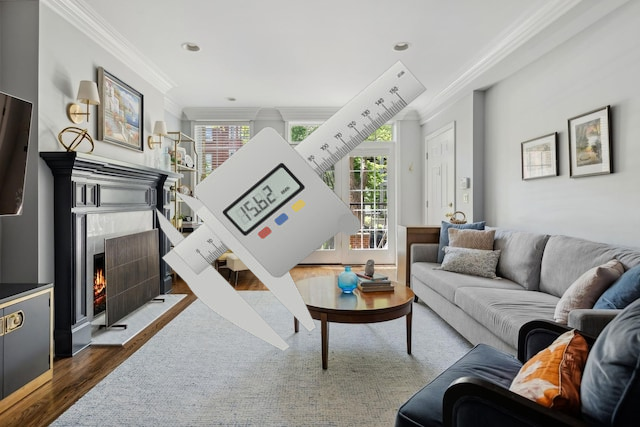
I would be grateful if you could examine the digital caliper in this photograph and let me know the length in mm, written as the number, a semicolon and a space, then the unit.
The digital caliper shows 15.62; mm
